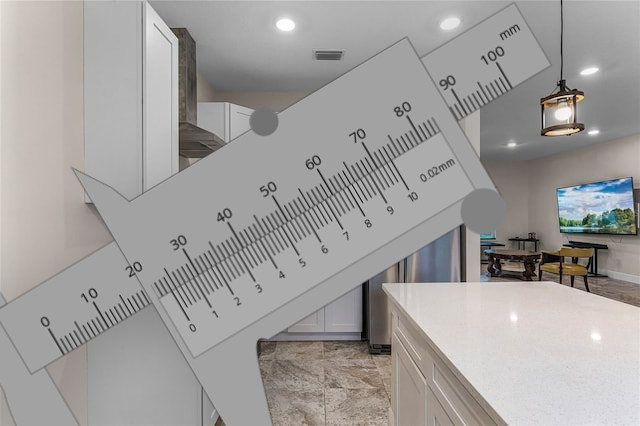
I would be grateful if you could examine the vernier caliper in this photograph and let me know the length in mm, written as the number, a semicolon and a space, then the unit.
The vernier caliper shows 24.0; mm
